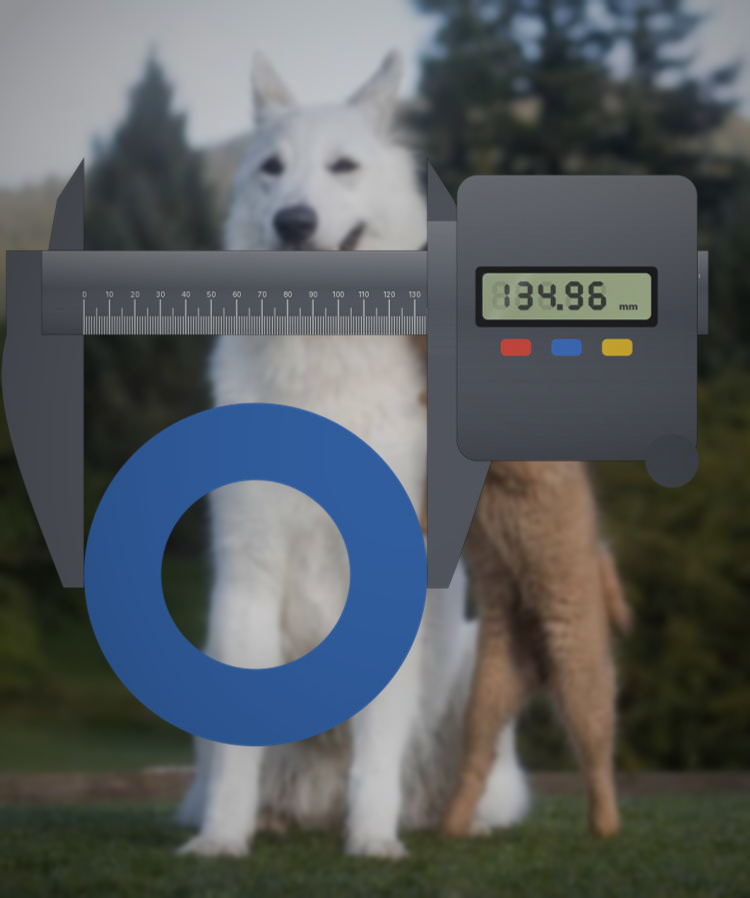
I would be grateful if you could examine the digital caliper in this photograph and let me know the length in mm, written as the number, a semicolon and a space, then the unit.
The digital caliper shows 134.96; mm
